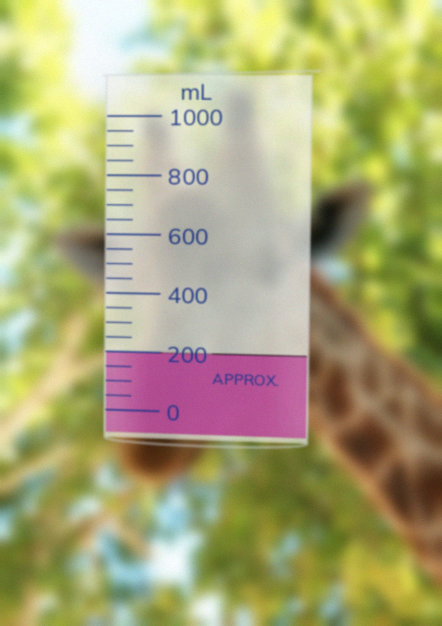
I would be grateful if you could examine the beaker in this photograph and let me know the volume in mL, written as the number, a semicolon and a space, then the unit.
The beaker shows 200; mL
